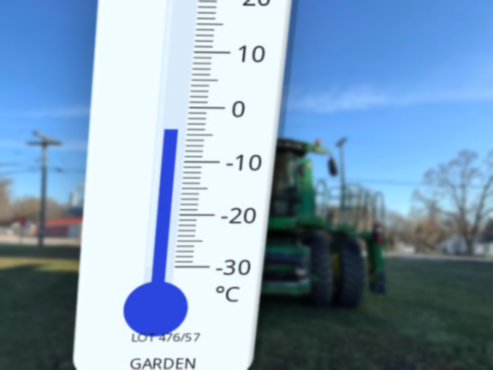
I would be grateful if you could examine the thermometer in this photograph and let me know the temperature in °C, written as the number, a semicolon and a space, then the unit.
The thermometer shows -4; °C
